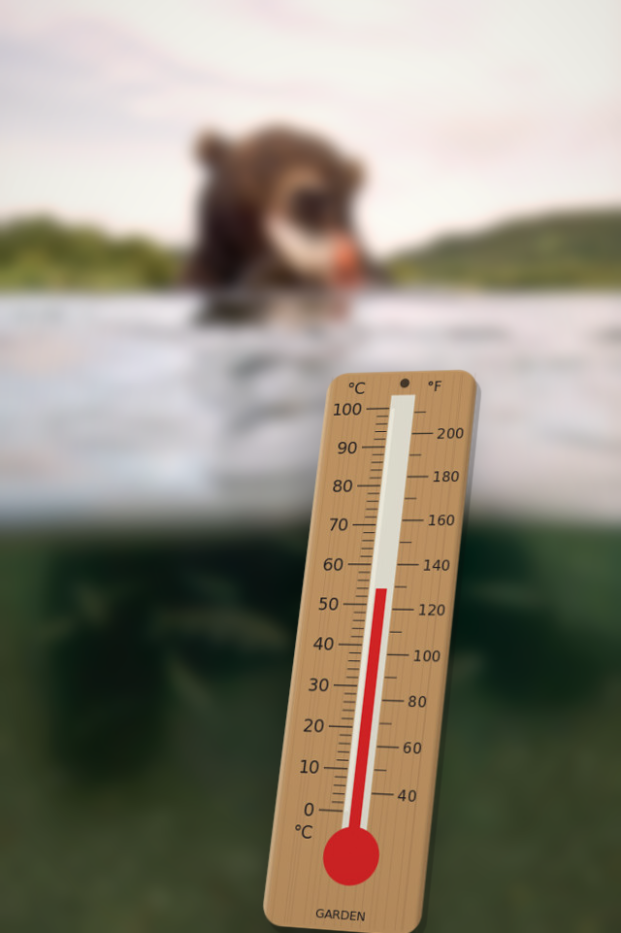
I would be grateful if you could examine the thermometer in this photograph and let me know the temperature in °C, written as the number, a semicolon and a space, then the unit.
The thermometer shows 54; °C
